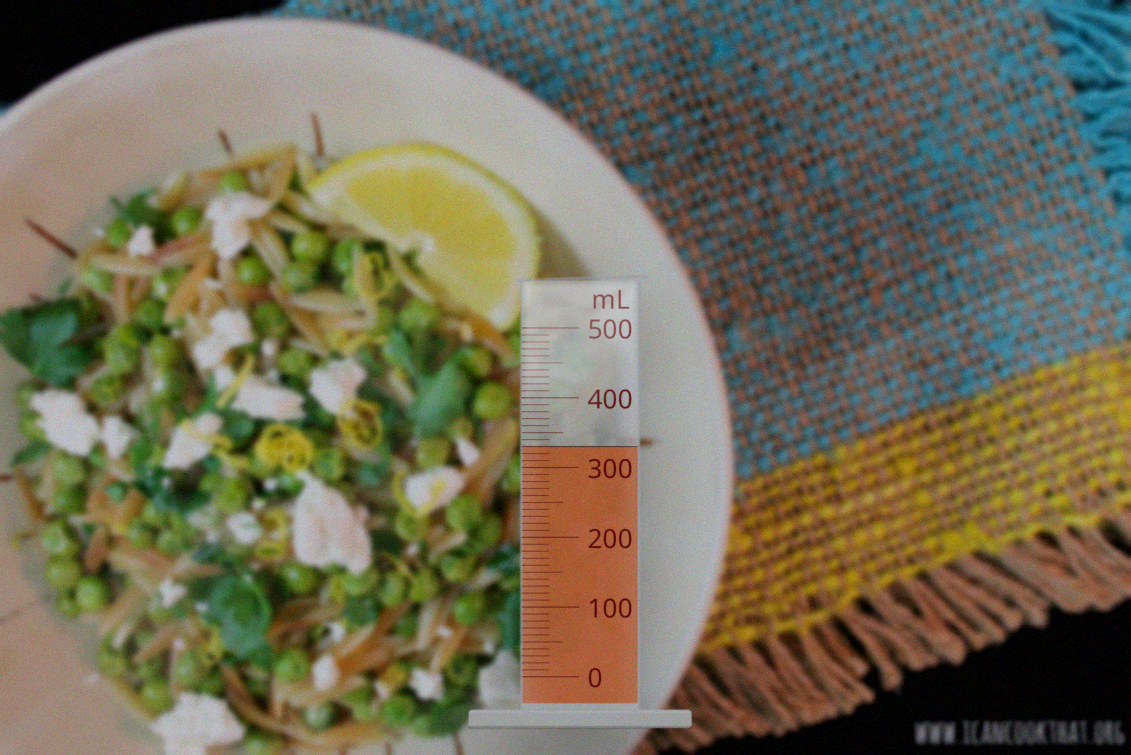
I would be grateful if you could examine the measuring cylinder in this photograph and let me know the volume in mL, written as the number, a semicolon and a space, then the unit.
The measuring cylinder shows 330; mL
